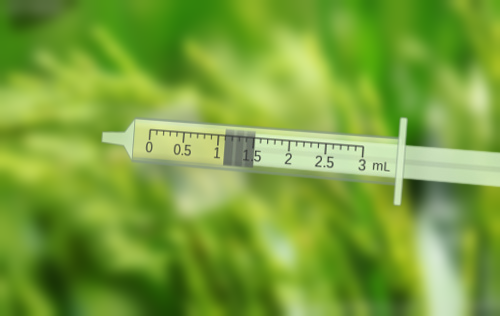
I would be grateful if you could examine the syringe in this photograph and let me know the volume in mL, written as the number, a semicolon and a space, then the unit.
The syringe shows 1.1; mL
